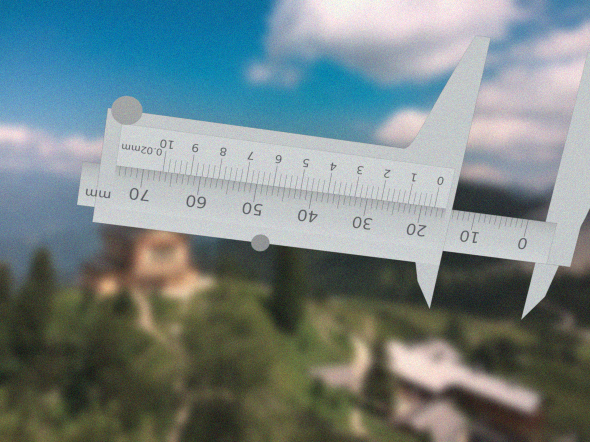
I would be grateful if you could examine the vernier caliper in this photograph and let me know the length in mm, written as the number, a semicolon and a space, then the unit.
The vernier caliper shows 17.6; mm
